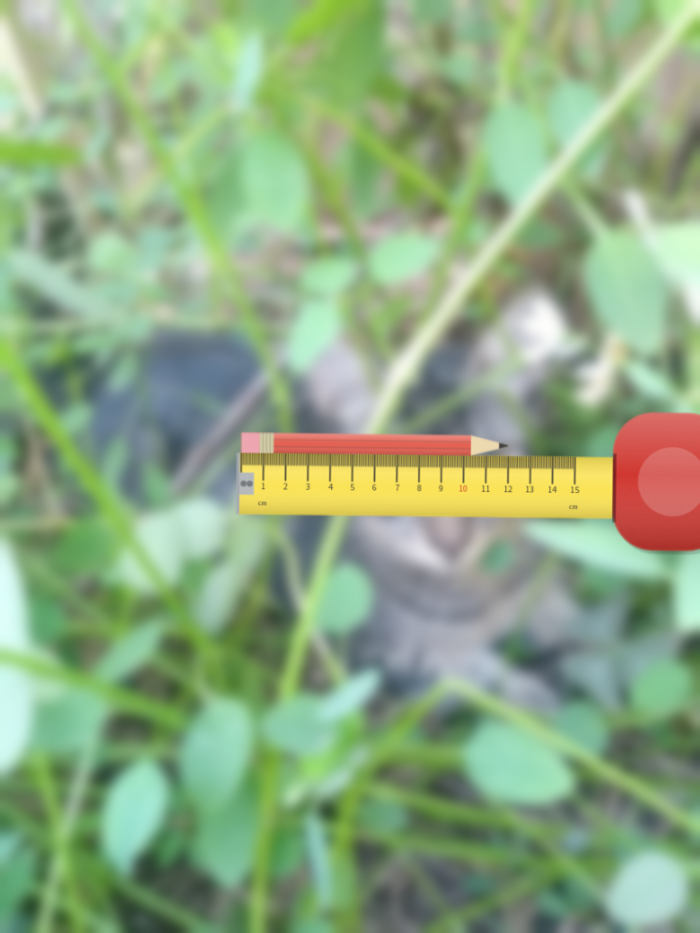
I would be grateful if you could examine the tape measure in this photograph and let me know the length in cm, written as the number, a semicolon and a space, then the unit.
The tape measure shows 12; cm
